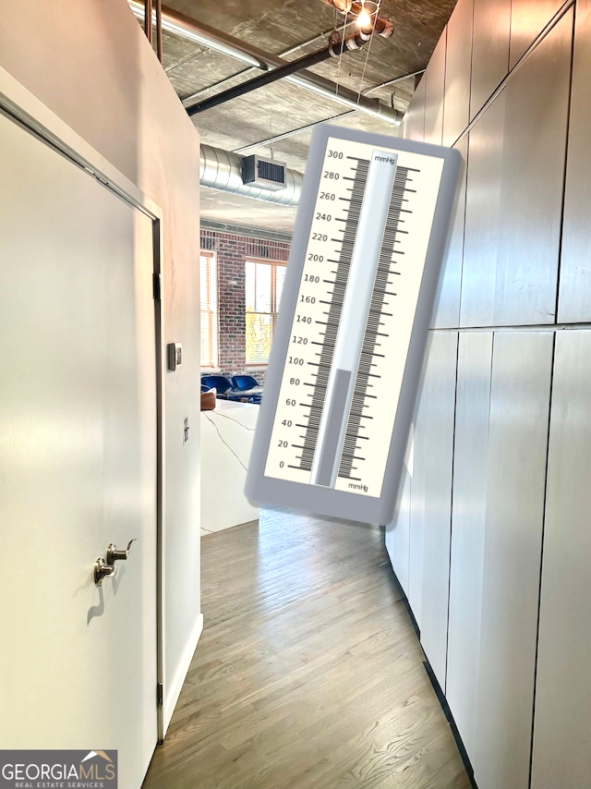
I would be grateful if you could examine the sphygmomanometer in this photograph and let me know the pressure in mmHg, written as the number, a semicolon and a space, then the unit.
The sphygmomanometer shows 100; mmHg
